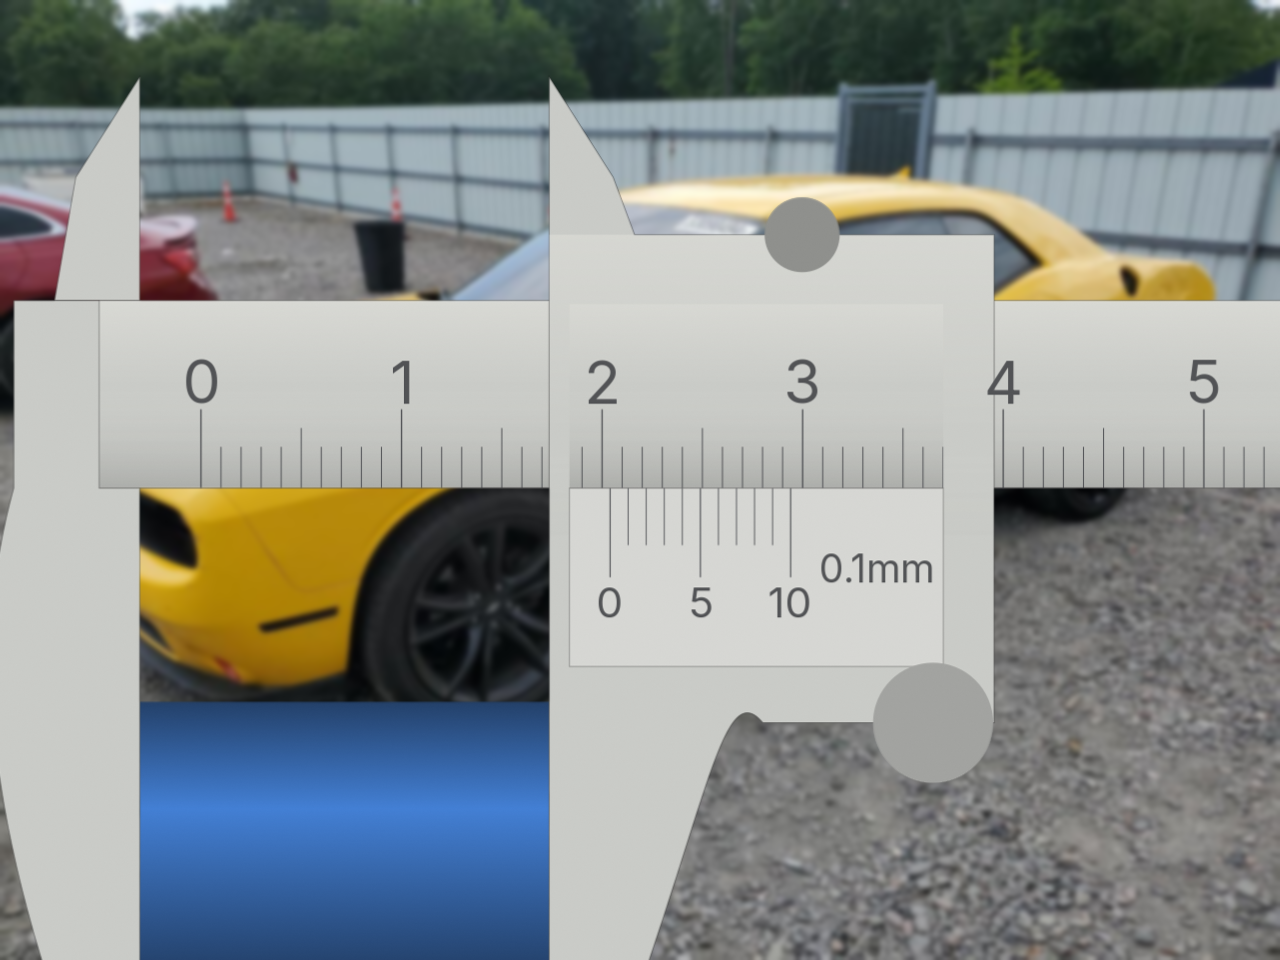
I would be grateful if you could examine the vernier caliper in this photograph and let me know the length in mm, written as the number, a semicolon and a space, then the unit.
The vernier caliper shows 20.4; mm
